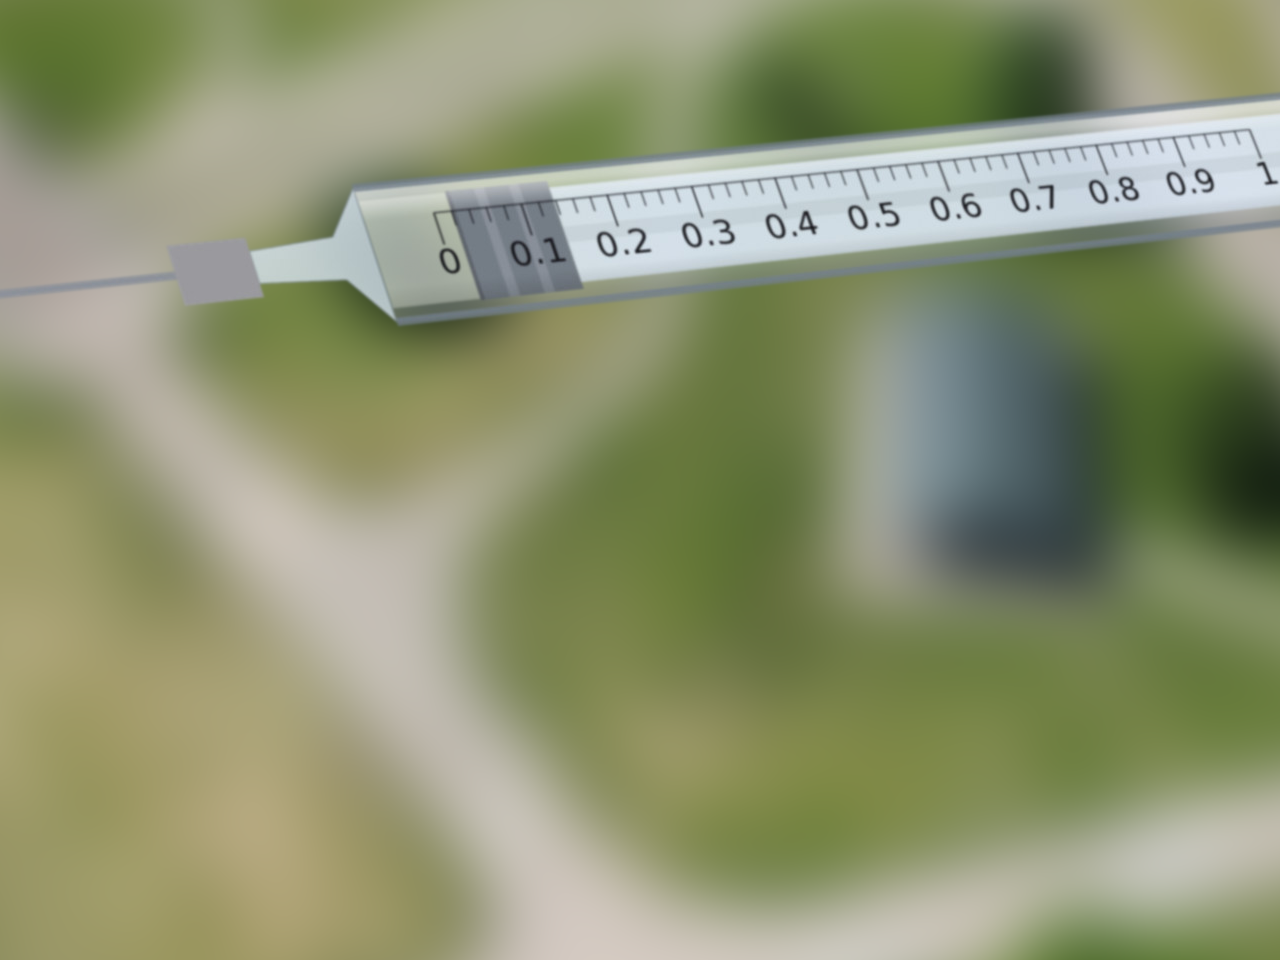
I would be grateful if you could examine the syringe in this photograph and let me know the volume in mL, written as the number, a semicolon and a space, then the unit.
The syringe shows 0.02; mL
